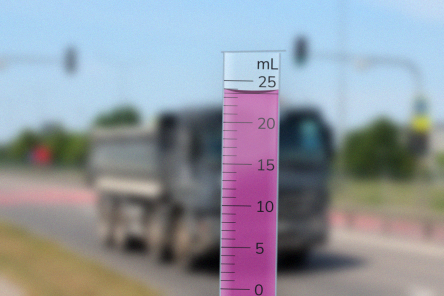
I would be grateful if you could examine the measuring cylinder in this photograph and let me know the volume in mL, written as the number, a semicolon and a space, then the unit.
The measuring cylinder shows 23.5; mL
